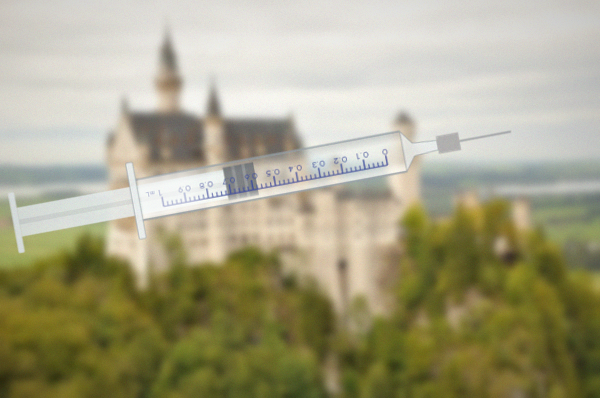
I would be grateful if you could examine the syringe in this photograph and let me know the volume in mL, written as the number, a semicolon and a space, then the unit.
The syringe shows 0.58; mL
